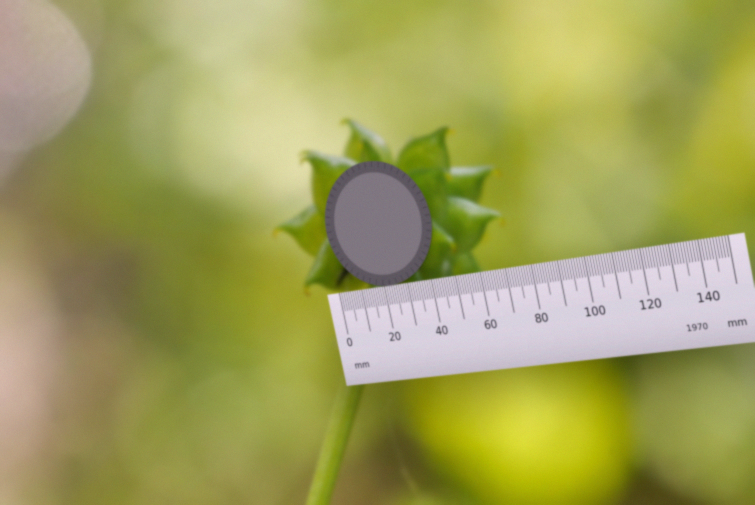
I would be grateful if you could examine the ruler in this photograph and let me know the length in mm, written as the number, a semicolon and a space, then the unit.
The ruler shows 45; mm
